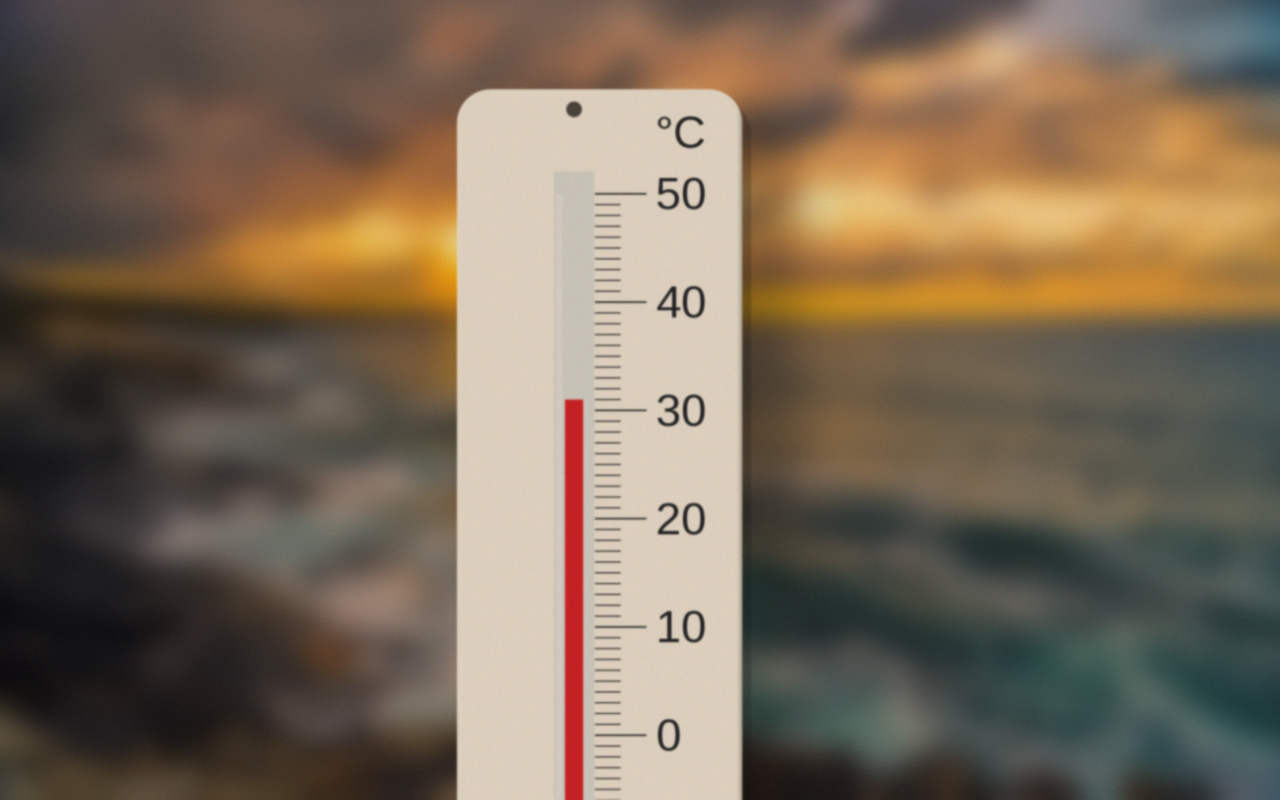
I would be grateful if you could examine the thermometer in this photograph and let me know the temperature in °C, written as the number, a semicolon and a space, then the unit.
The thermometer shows 31; °C
